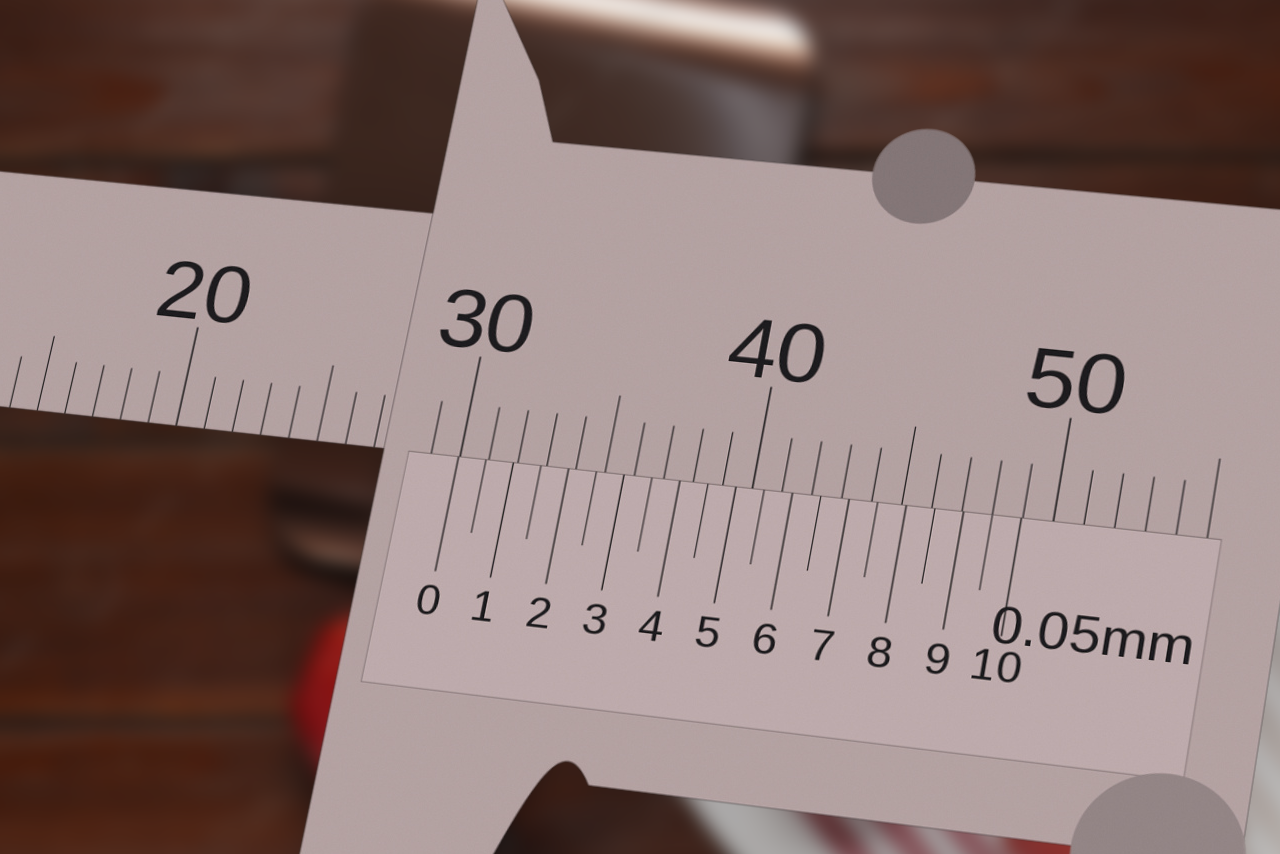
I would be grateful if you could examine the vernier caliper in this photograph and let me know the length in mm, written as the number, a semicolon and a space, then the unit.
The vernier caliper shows 29.95; mm
